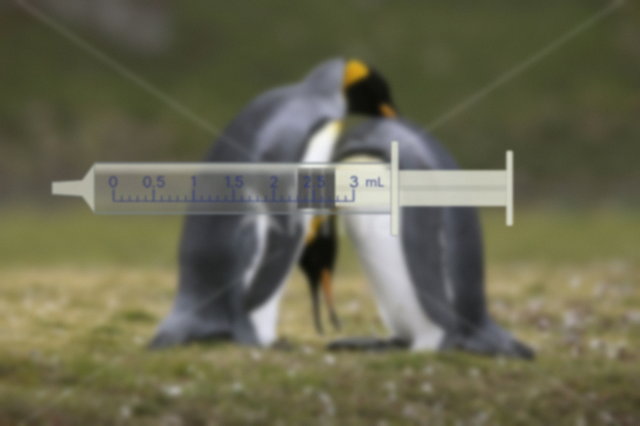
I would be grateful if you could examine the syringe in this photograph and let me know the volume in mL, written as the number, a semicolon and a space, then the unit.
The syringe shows 2.3; mL
